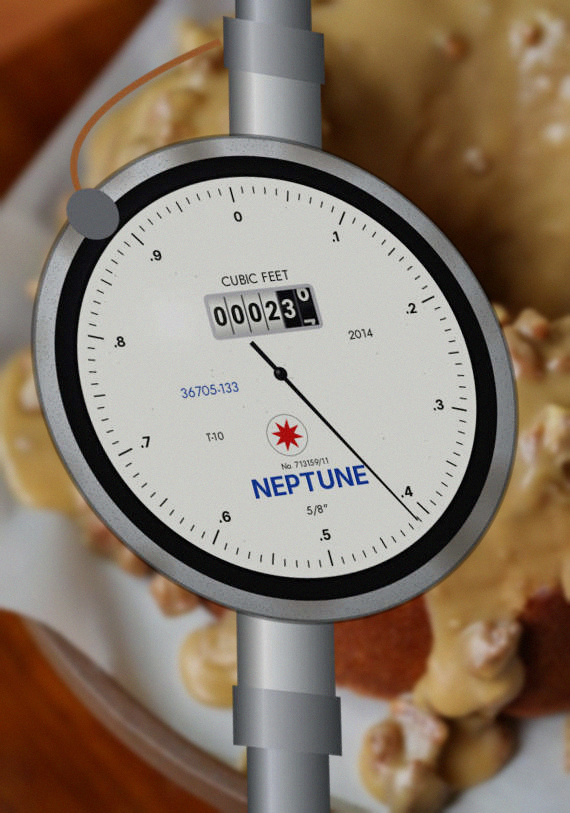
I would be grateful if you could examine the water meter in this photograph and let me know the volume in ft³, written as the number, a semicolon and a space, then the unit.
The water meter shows 236.41; ft³
